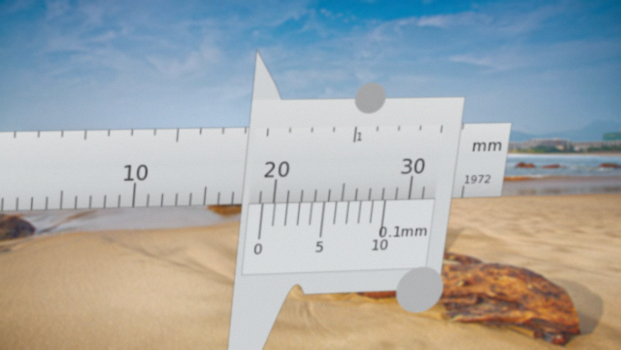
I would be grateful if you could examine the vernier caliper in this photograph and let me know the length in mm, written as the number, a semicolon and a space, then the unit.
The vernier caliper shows 19.2; mm
